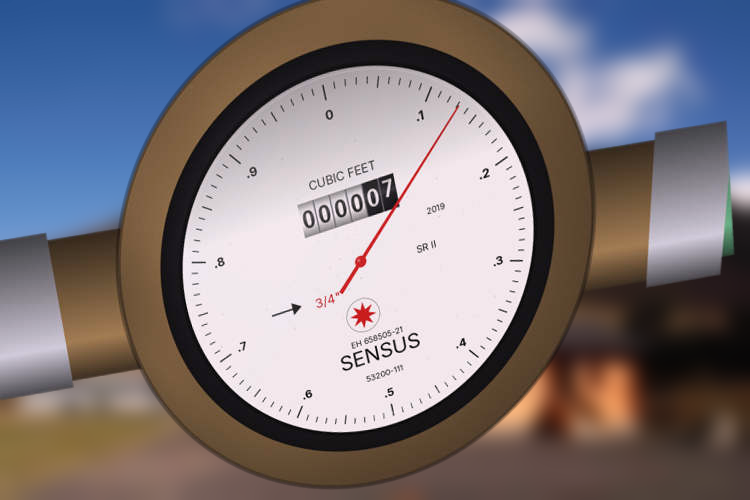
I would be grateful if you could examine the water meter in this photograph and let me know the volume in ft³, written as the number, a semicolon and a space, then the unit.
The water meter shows 7.13; ft³
